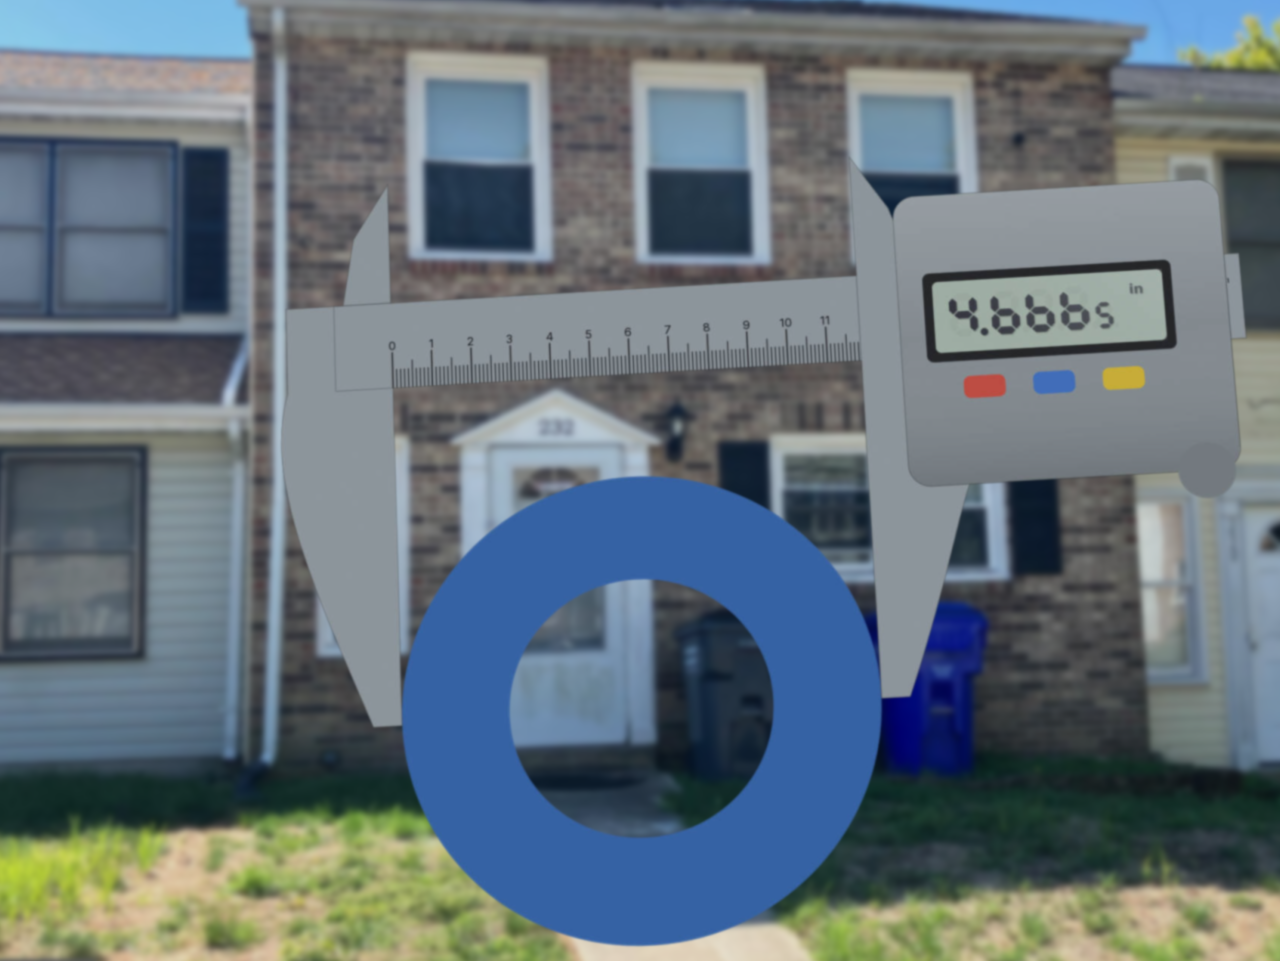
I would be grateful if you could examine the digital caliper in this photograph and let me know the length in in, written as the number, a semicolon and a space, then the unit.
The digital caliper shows 4.6665; in
